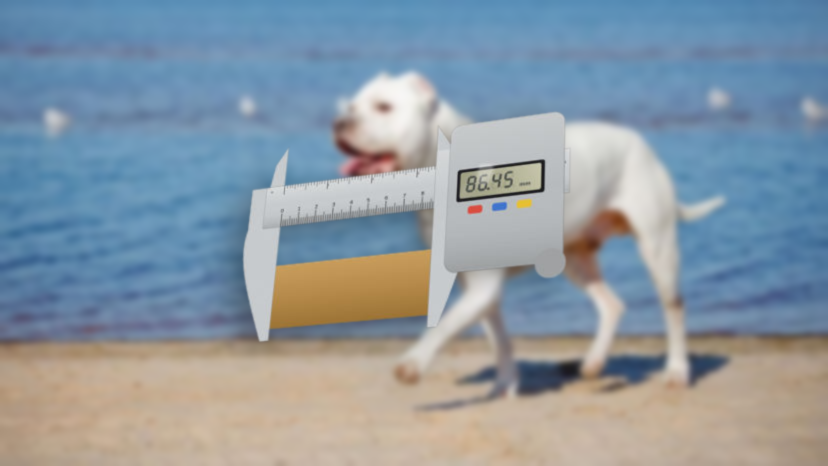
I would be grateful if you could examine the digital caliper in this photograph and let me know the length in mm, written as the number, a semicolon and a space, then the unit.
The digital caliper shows 86.45; mm
